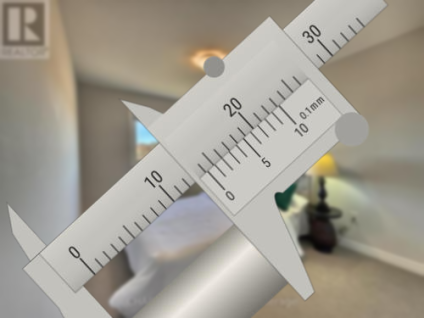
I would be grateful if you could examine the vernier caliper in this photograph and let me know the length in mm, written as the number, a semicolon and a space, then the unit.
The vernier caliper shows 14.2; mm
